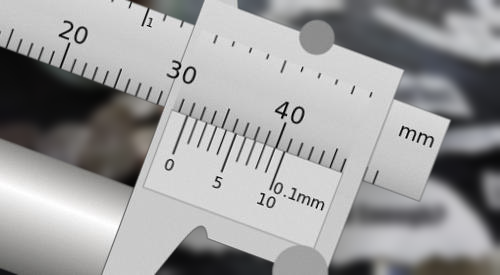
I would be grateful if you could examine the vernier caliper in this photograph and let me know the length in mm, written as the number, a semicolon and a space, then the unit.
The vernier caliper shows 31.8; mm
